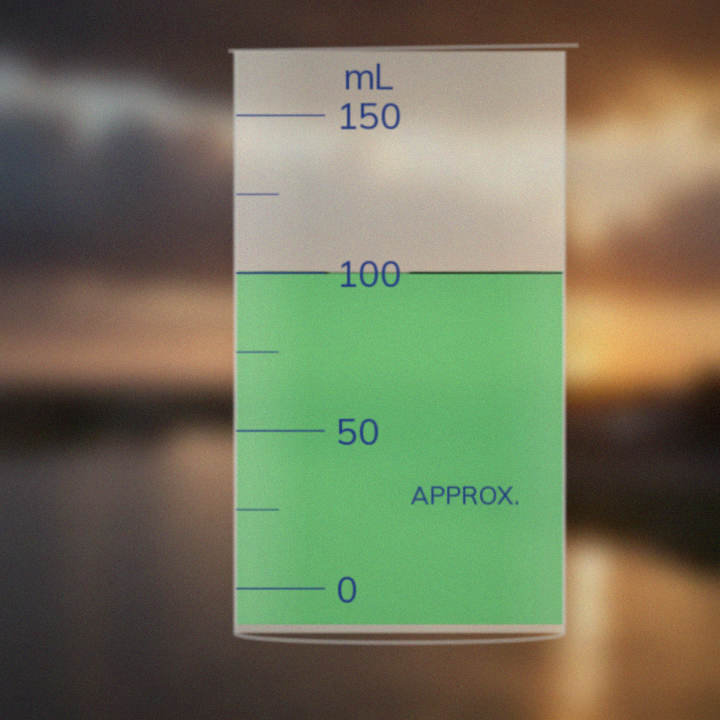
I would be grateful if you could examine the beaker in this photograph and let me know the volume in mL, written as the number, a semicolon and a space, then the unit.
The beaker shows 100; mL
